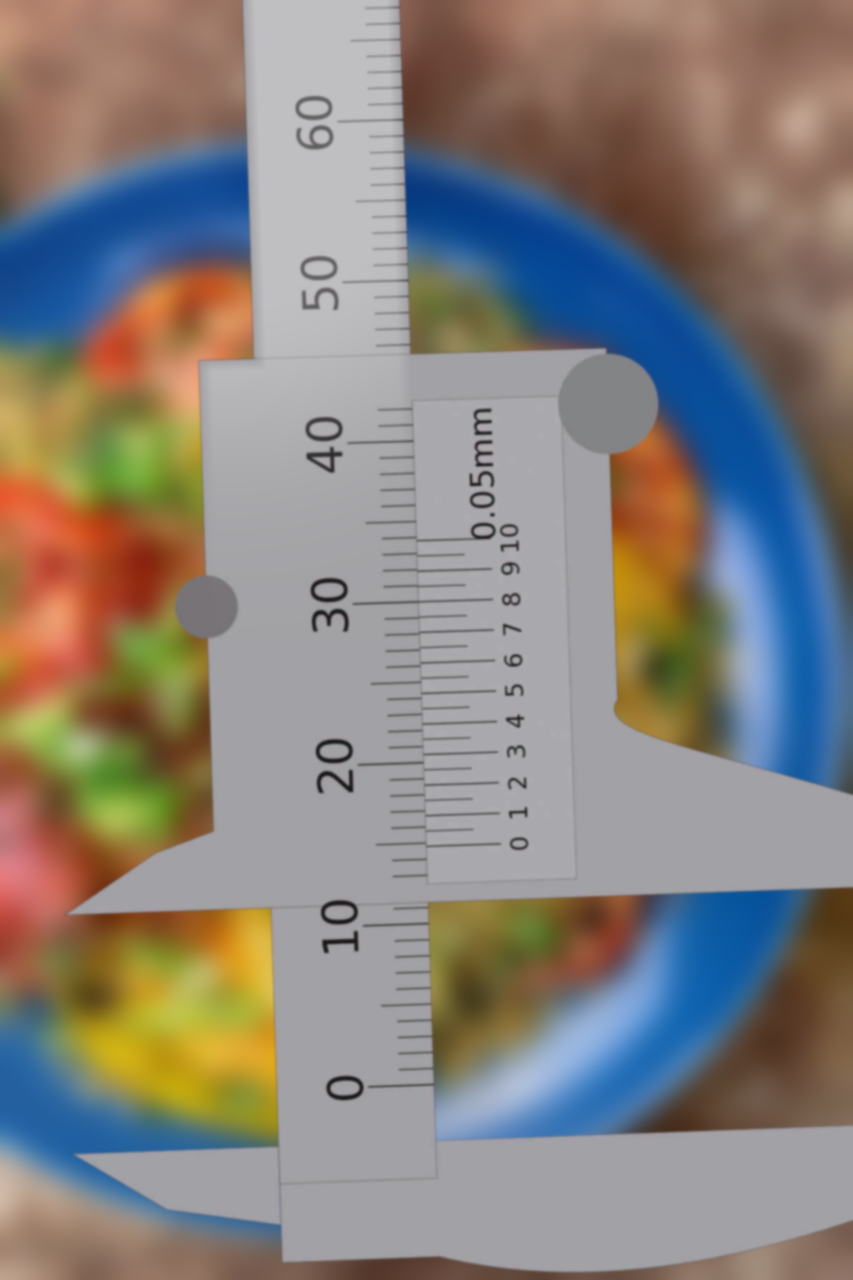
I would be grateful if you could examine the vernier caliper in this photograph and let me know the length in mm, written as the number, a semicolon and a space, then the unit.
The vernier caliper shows 14.8; mm
